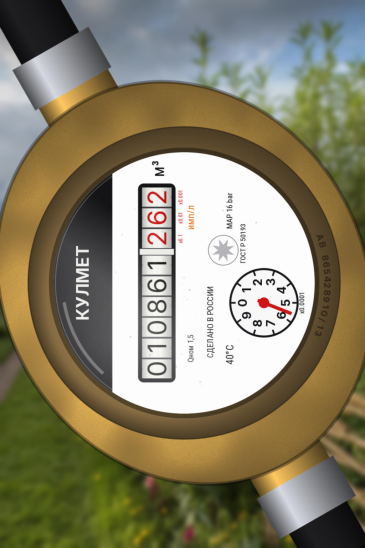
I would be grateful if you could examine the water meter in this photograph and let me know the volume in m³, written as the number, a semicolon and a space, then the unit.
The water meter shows 10861.2625; m³
